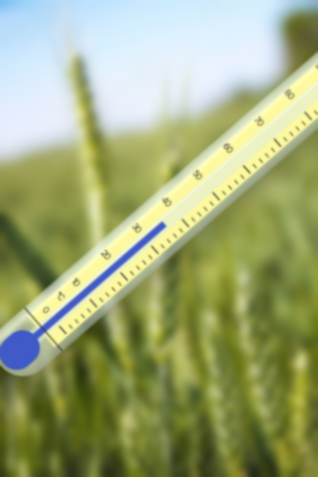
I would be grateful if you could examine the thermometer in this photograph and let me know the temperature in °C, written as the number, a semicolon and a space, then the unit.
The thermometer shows 36; °C
